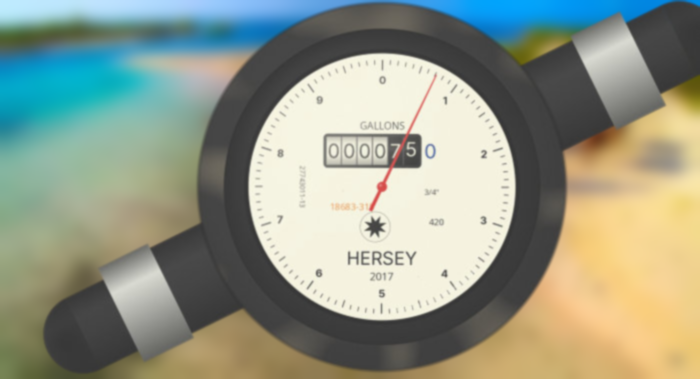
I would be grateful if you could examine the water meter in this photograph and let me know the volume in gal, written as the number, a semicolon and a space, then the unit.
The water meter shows 750.7; gal
